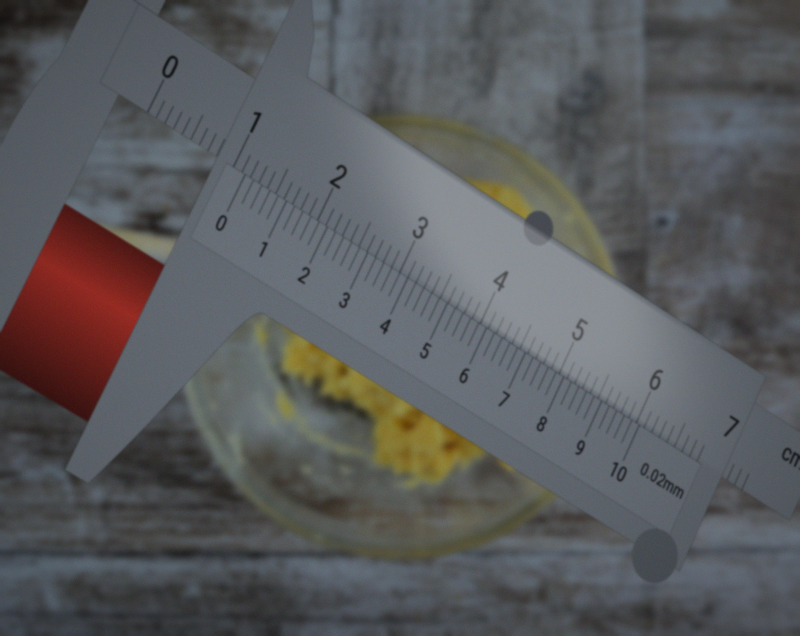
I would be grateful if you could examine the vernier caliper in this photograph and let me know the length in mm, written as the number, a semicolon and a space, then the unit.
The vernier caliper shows 11.4; mm
